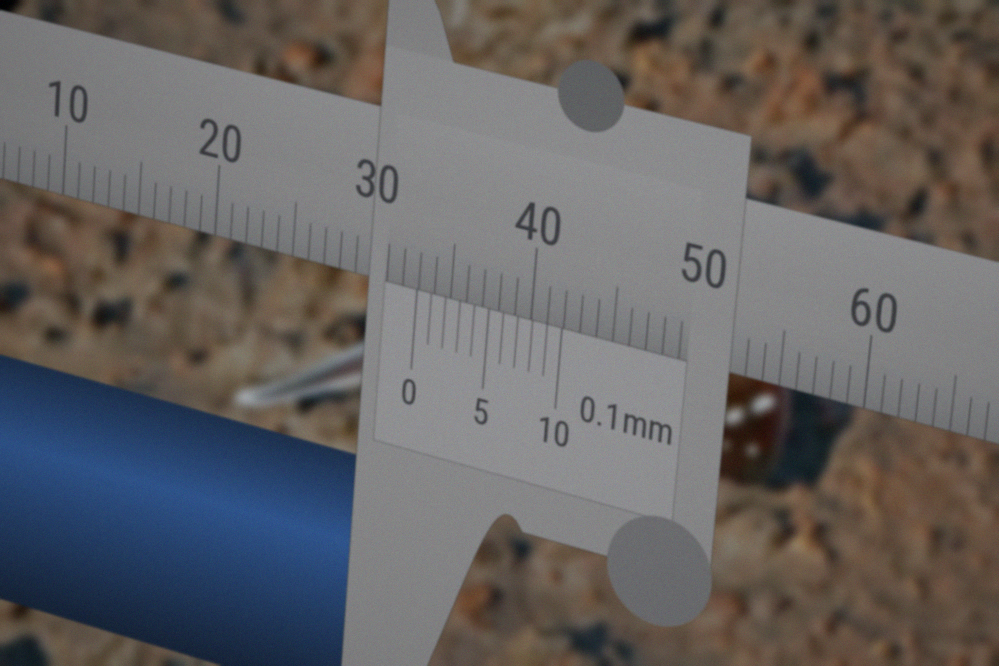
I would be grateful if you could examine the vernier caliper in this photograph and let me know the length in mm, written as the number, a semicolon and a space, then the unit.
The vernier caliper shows 32.9; mm
